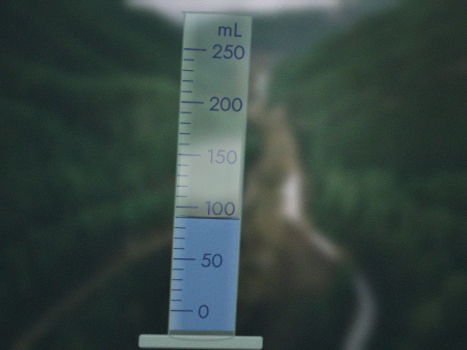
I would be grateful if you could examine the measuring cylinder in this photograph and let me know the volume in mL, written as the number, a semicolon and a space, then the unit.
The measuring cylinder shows 90; mL
